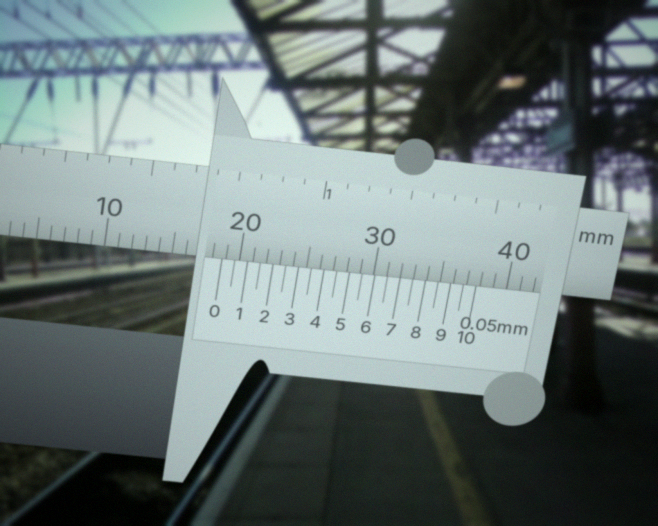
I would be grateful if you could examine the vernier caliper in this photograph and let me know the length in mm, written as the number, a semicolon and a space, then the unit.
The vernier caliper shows 18.7; mm
